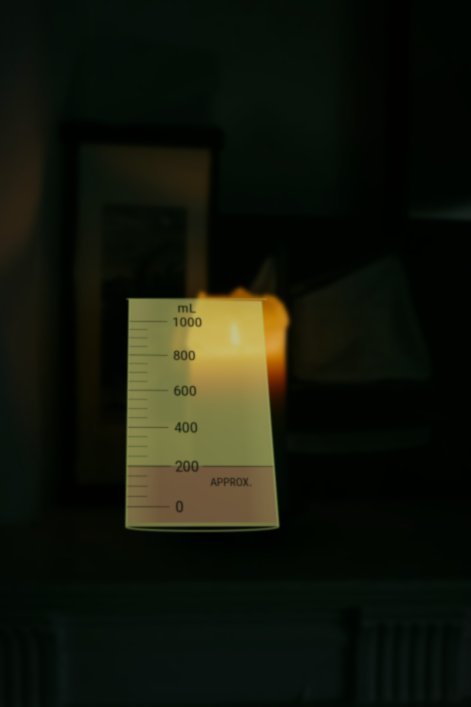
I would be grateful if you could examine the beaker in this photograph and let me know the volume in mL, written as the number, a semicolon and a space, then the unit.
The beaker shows 200; mL
